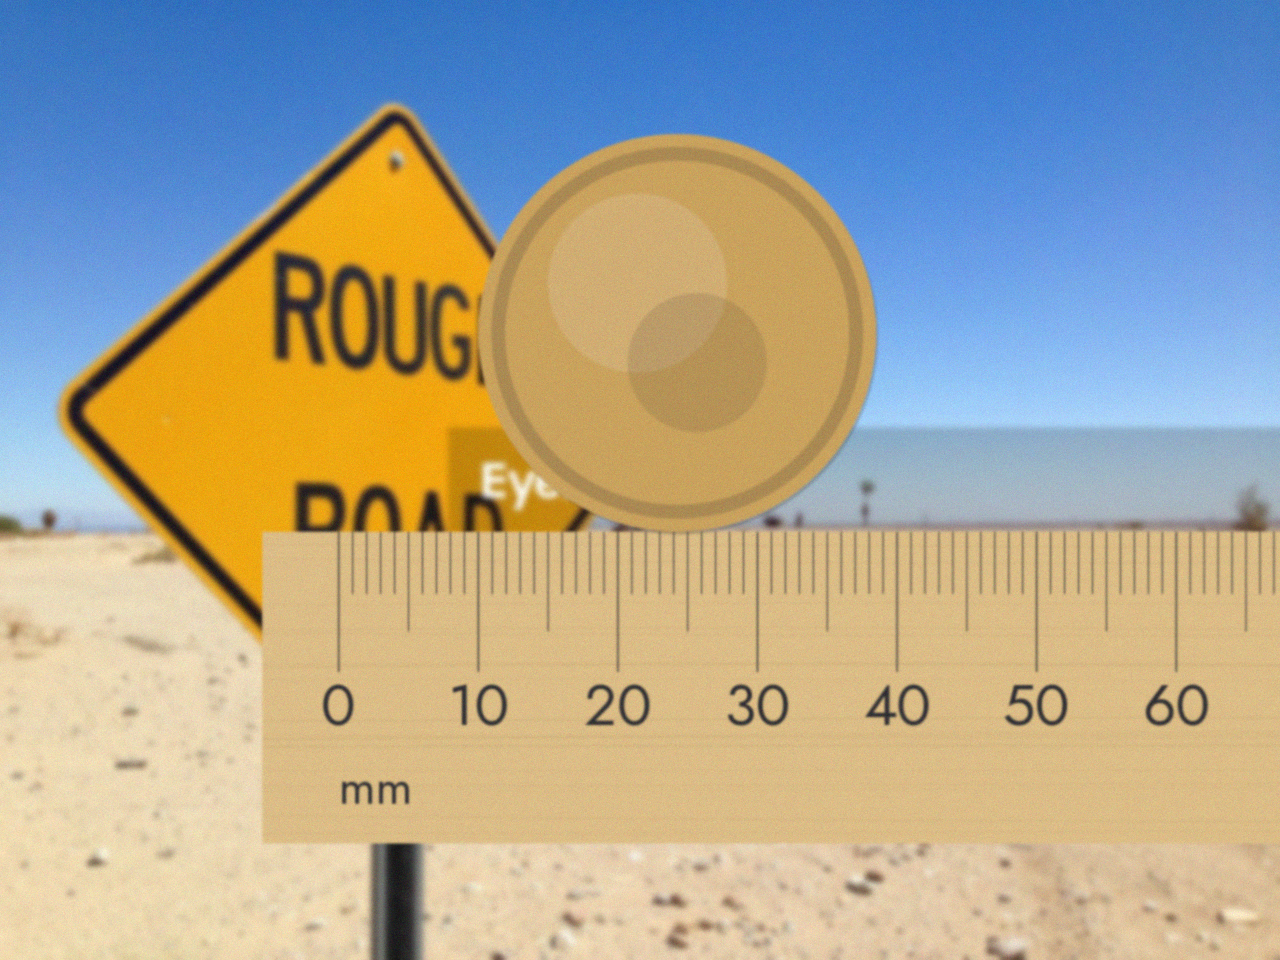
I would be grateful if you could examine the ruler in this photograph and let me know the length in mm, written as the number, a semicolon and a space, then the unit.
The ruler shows 28.5; mm
